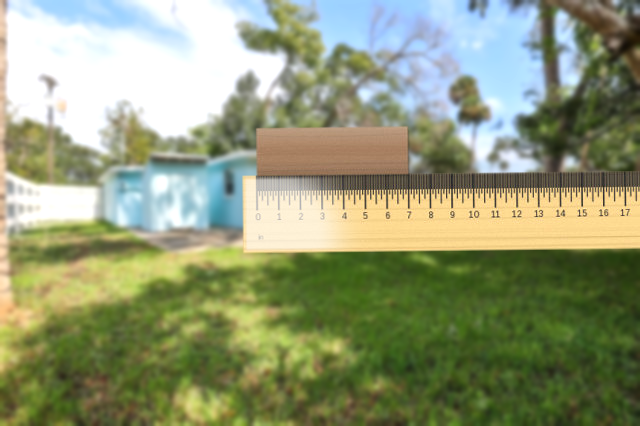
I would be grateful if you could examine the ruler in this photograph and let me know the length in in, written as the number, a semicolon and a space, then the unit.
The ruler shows 7; in
